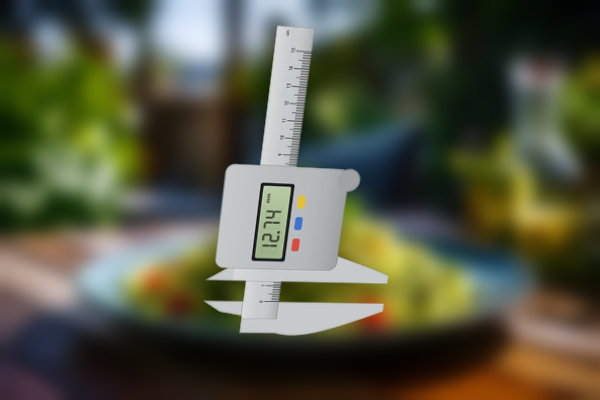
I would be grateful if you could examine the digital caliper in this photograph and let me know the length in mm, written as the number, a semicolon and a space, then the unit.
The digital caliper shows 12.74; mm
